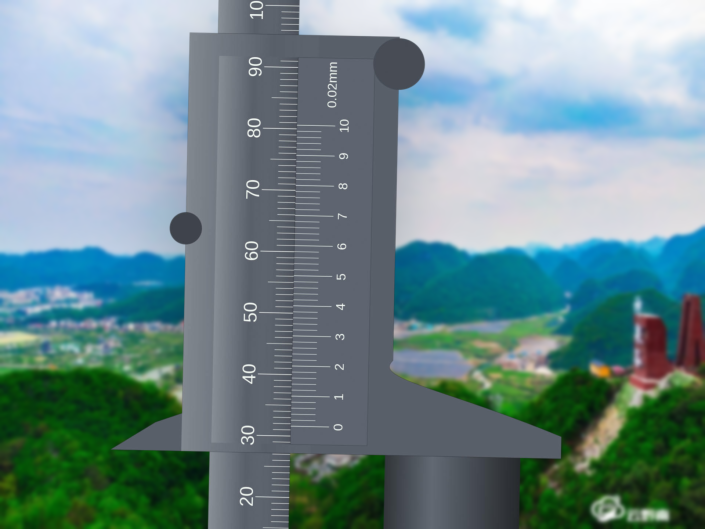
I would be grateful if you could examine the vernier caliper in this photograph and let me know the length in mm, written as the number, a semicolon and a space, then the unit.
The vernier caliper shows 31.6; mm
